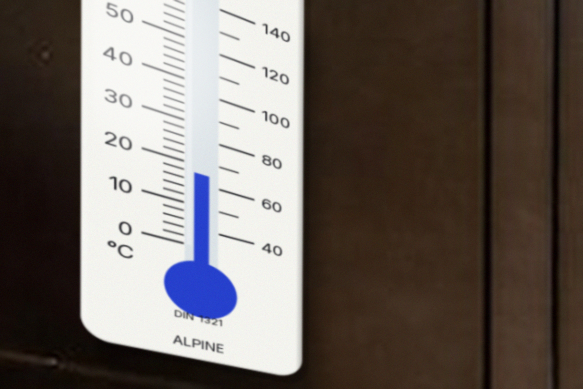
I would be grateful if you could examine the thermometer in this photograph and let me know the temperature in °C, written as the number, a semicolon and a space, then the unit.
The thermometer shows 18; °C
